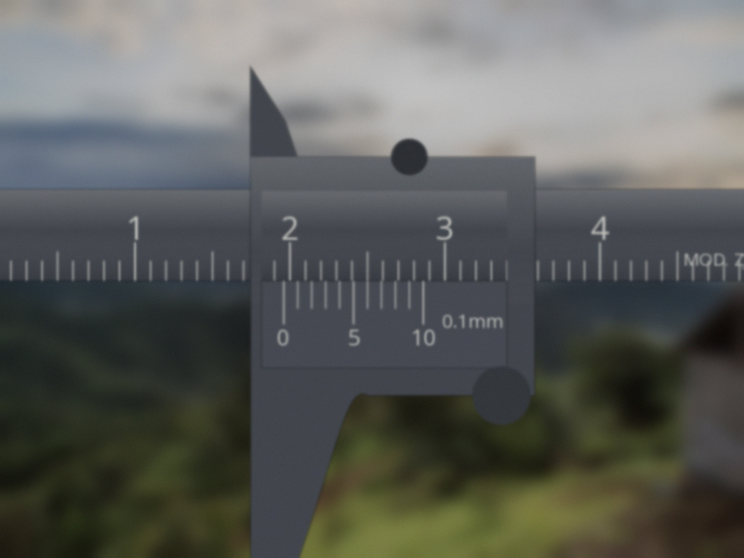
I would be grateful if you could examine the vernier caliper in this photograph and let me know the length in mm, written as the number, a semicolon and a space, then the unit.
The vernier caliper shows 19.6; mm
